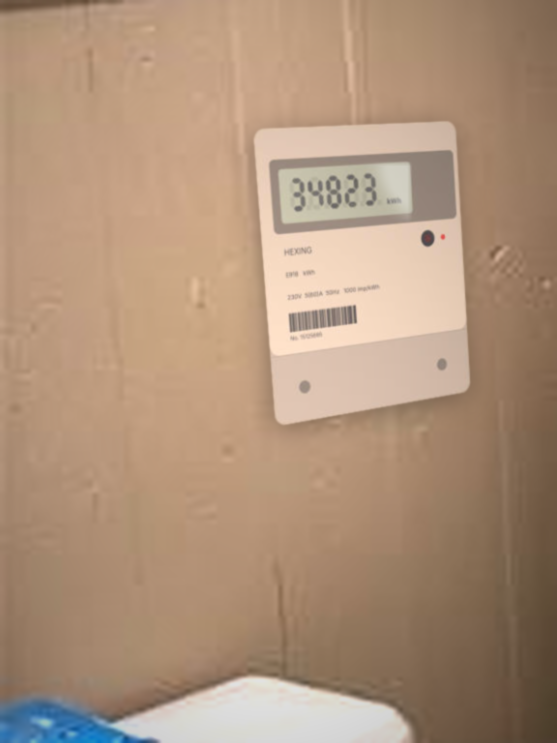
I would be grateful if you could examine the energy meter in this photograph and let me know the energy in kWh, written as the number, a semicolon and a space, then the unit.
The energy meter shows 34823; kWh
